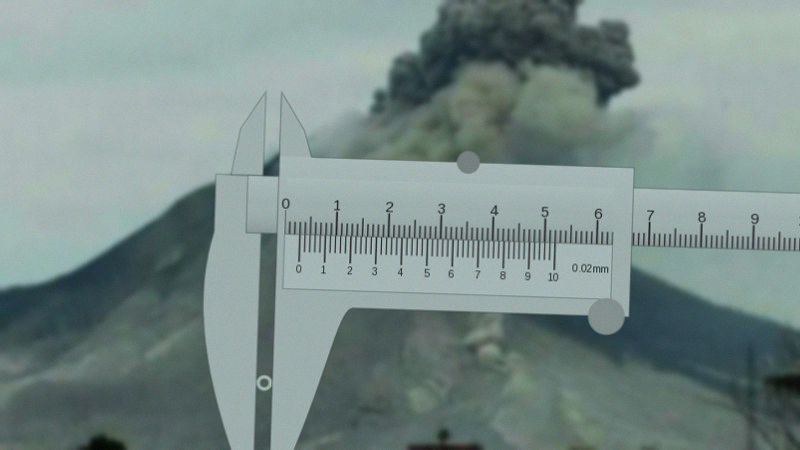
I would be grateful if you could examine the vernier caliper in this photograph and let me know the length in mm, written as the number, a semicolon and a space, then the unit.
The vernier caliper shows 3.0; mm
